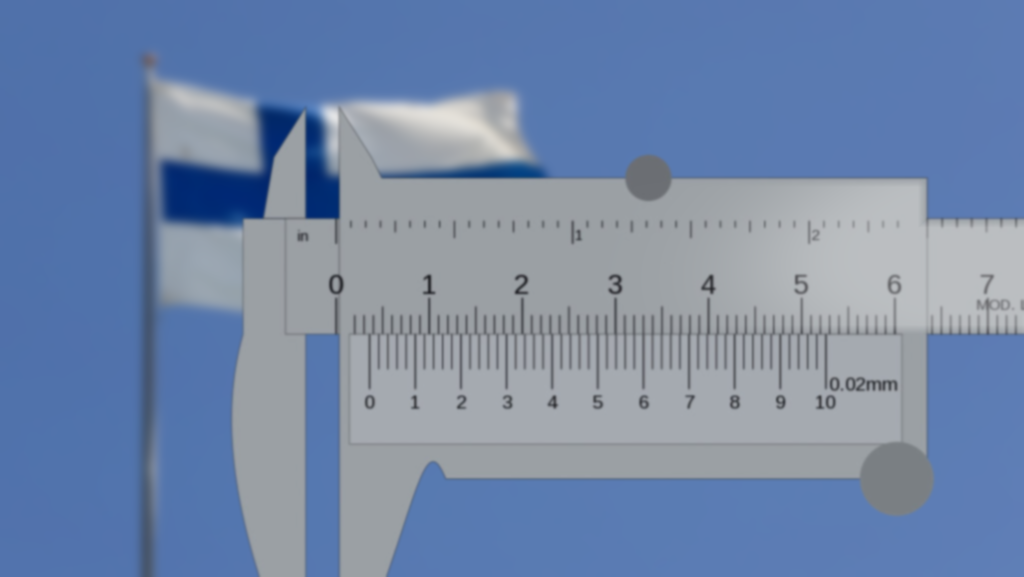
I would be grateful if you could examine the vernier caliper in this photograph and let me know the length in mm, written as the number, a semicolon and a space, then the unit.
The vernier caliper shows 3.6; mm
